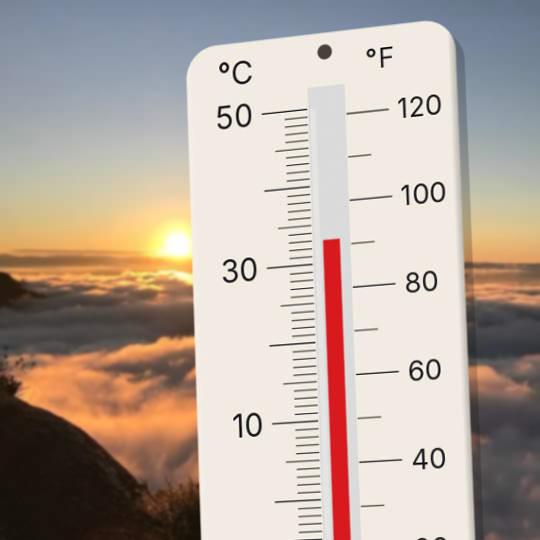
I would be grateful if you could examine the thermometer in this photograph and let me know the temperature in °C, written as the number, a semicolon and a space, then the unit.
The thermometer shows 33; °C
